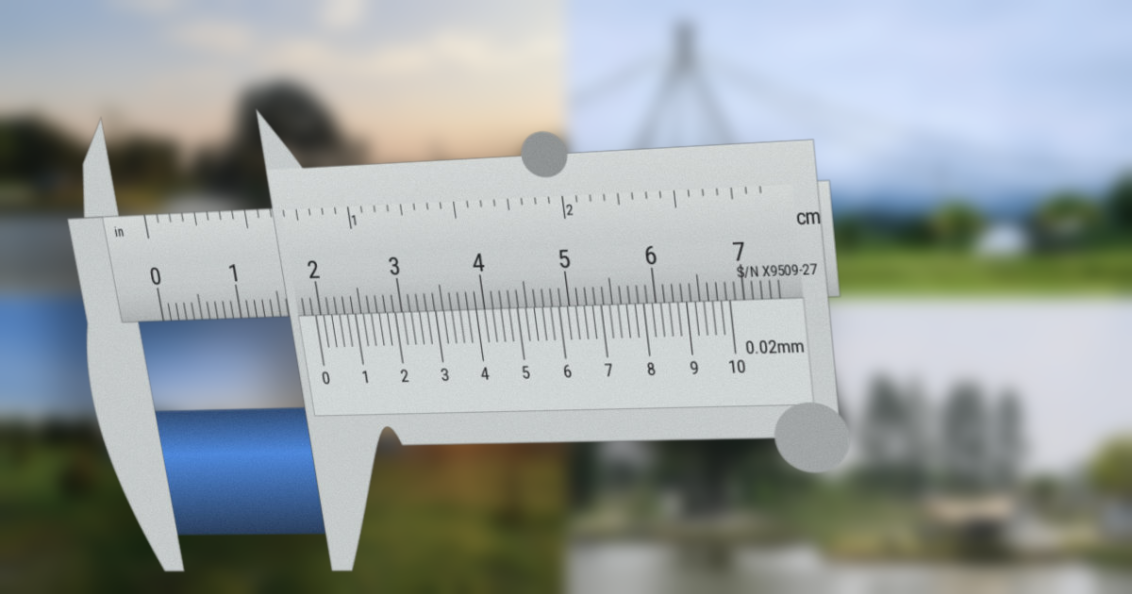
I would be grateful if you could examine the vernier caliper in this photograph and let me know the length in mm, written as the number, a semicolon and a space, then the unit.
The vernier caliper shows 19.4; mm
